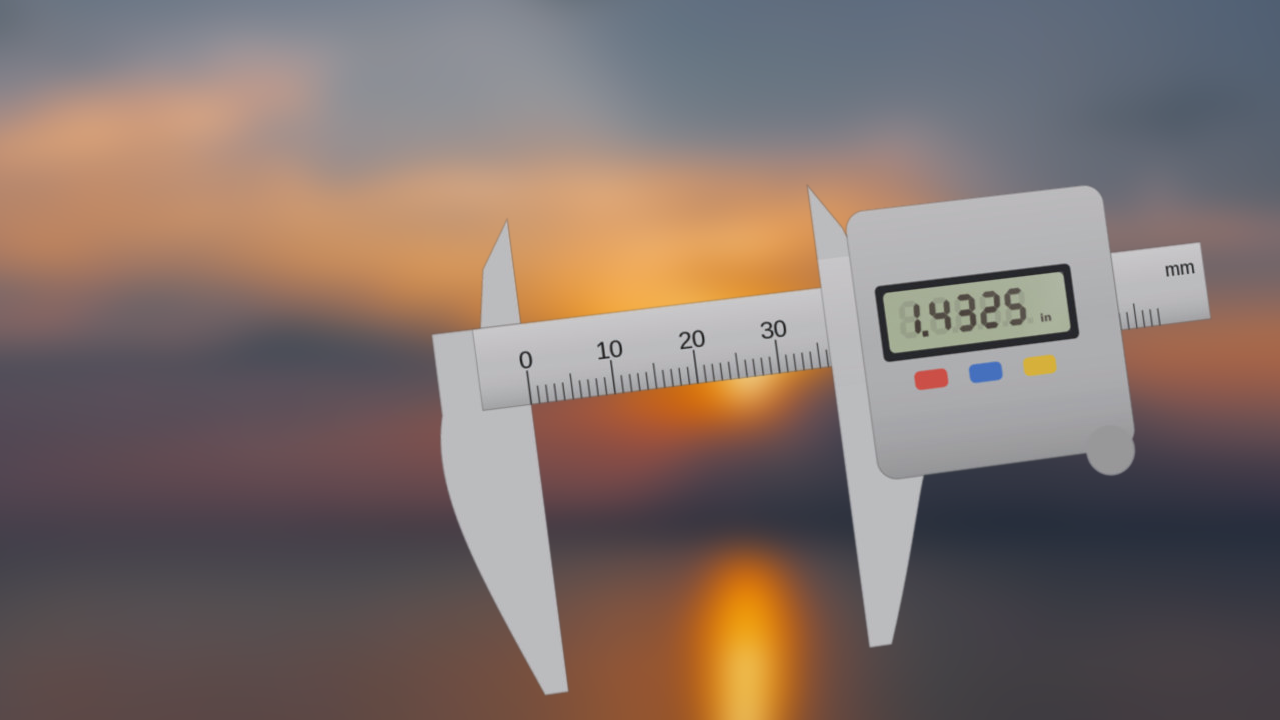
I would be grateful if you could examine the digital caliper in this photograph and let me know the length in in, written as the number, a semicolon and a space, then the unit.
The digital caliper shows 1.4325; in
